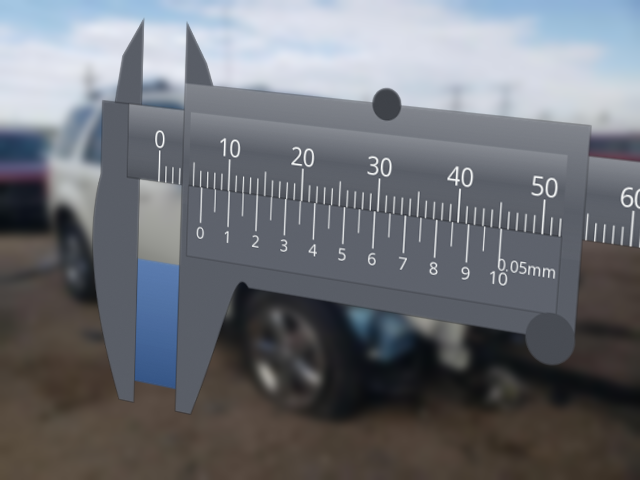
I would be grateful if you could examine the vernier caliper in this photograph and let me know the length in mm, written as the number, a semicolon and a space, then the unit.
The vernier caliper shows 6.2; mm
